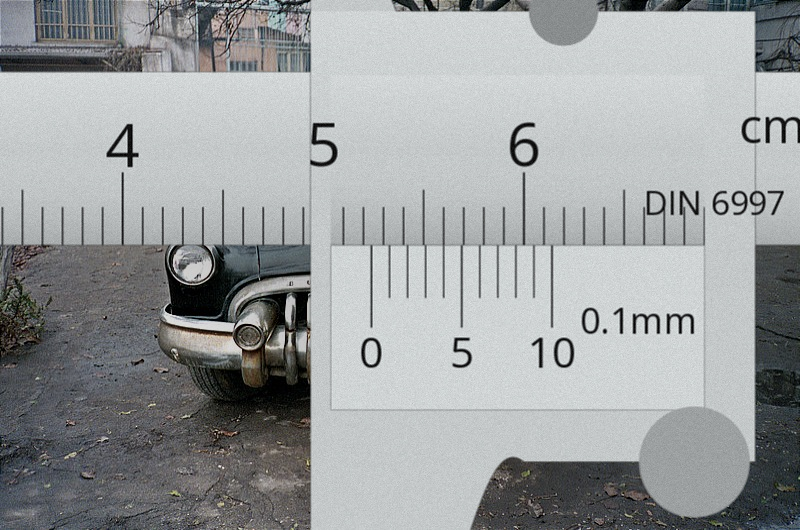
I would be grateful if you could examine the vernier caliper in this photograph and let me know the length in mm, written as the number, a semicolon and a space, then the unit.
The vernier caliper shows 52.4; mm
